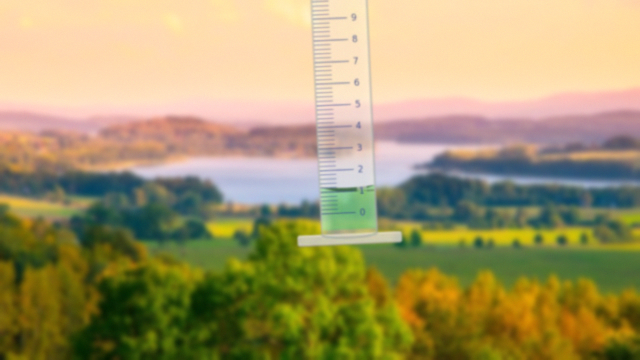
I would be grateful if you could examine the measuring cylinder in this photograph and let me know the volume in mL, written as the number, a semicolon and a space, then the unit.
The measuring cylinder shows 1; mL
